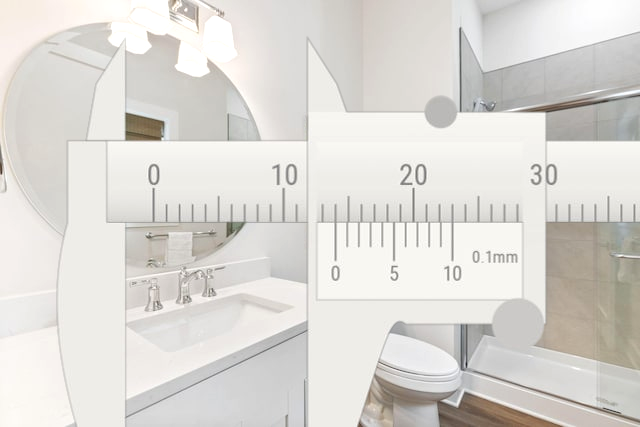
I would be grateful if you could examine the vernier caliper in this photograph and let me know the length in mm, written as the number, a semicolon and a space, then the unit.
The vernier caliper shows 14.0; mm
